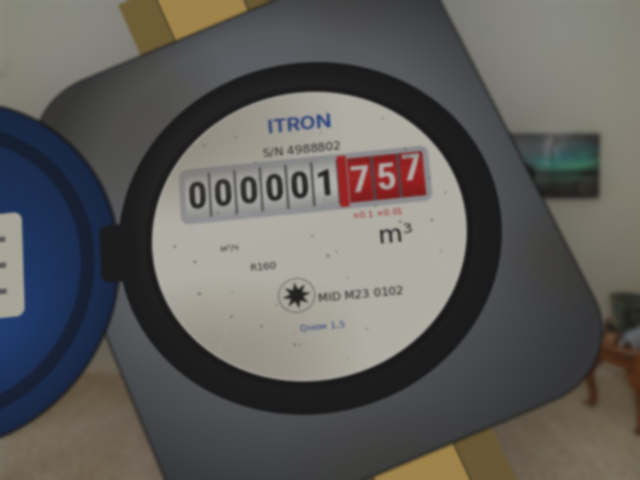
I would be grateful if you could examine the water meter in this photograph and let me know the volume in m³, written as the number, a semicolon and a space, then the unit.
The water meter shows 1.757; m³
